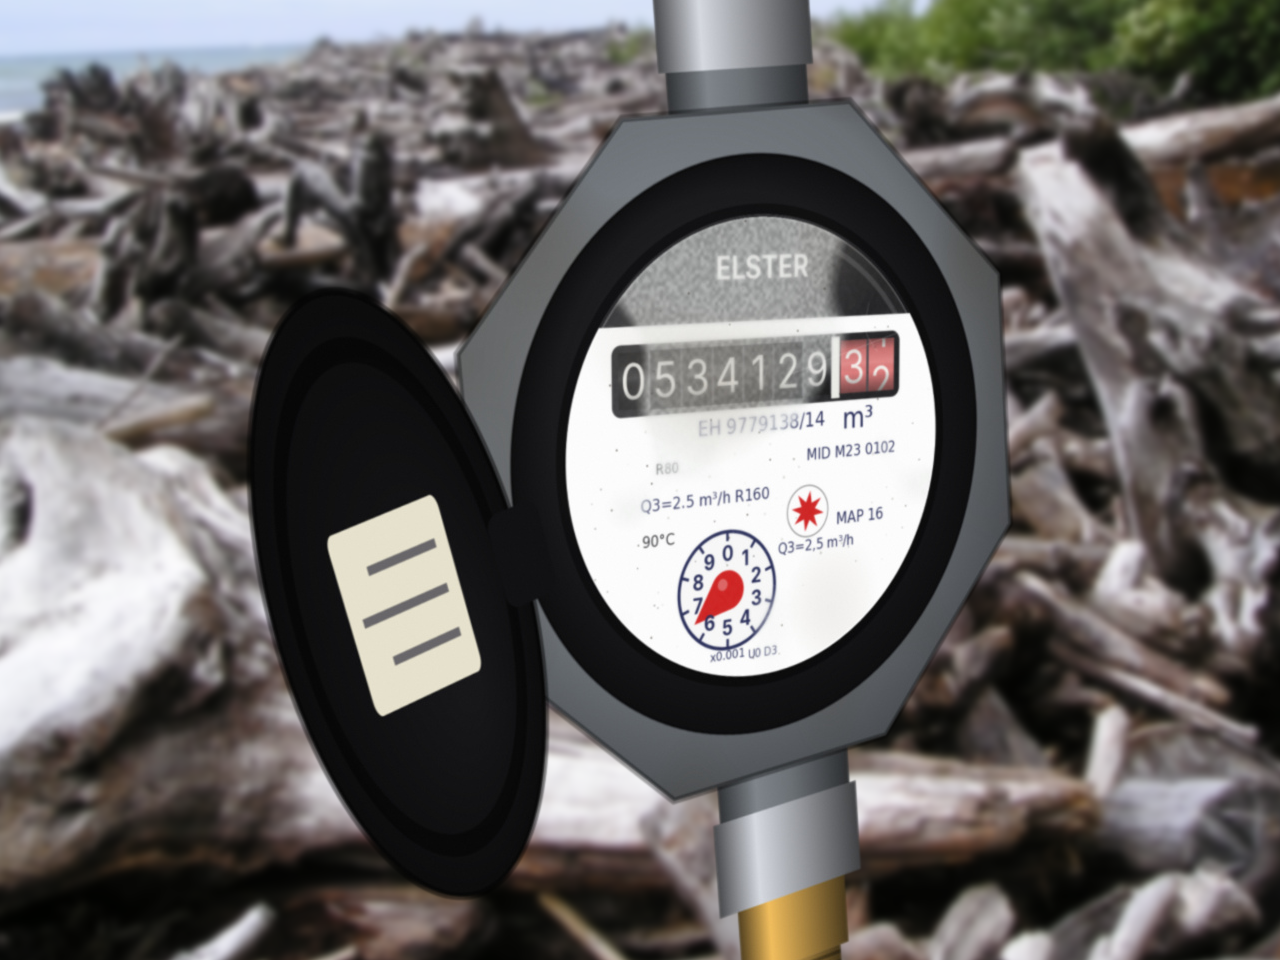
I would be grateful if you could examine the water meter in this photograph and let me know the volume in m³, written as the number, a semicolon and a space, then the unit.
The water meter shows 534129.316; m³
